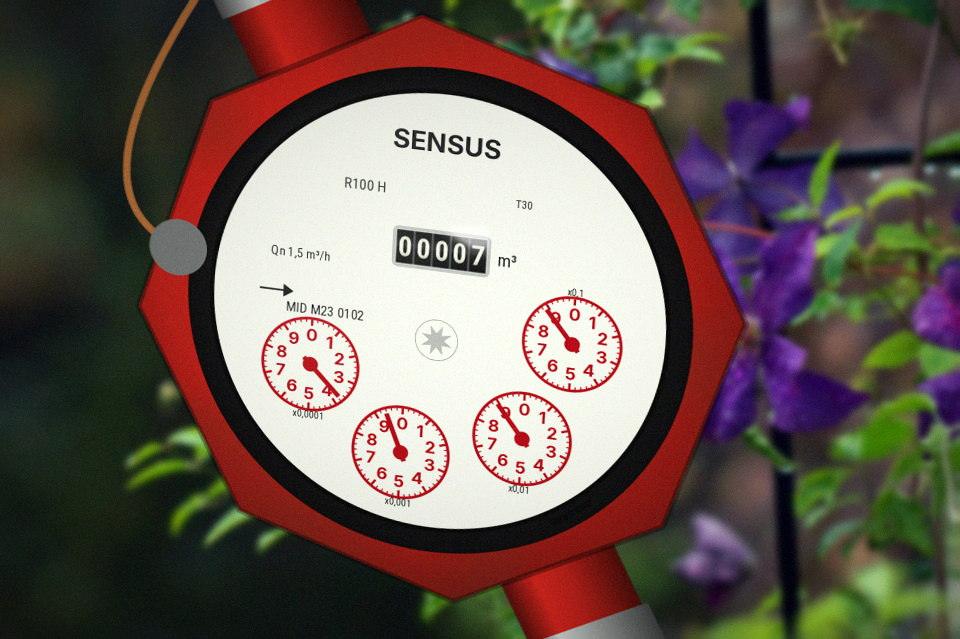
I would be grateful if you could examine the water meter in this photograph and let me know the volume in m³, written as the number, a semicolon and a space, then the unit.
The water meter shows 7.8893; m³
